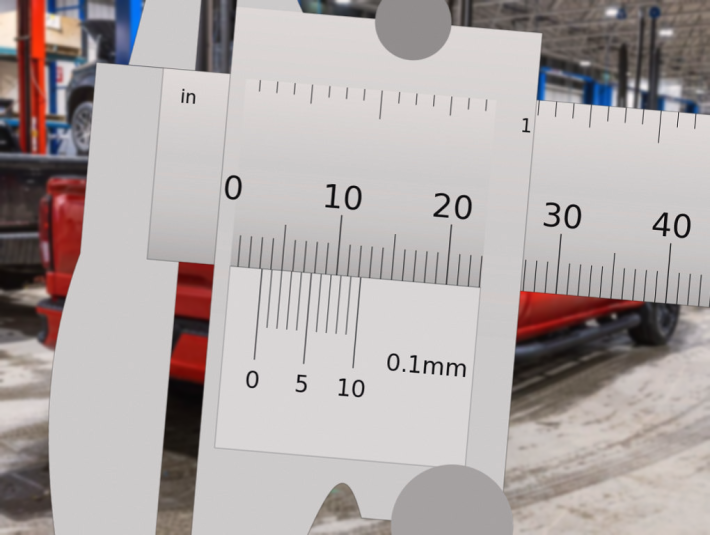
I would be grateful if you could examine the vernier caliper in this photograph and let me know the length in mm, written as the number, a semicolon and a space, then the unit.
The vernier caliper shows 3.2; mm
